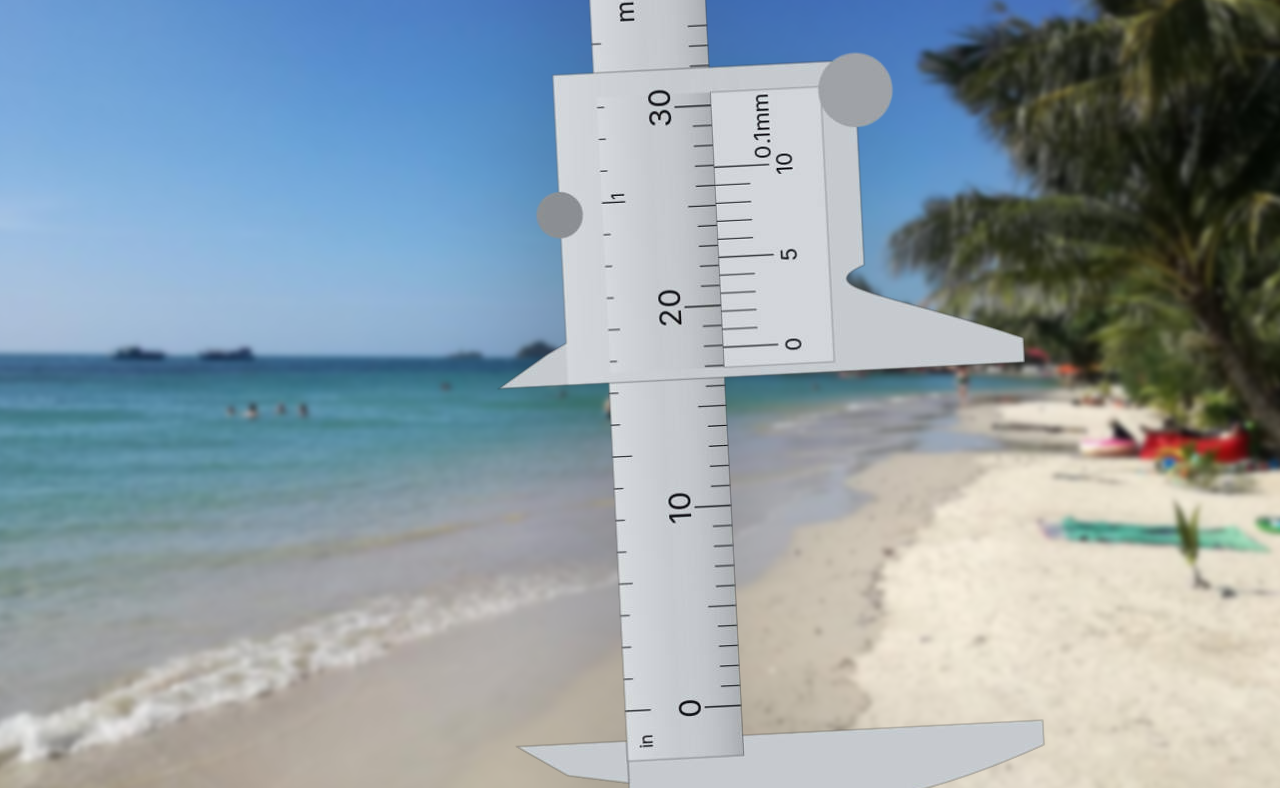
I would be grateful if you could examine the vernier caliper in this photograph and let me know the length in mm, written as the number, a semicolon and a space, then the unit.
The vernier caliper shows 17.9; mm
